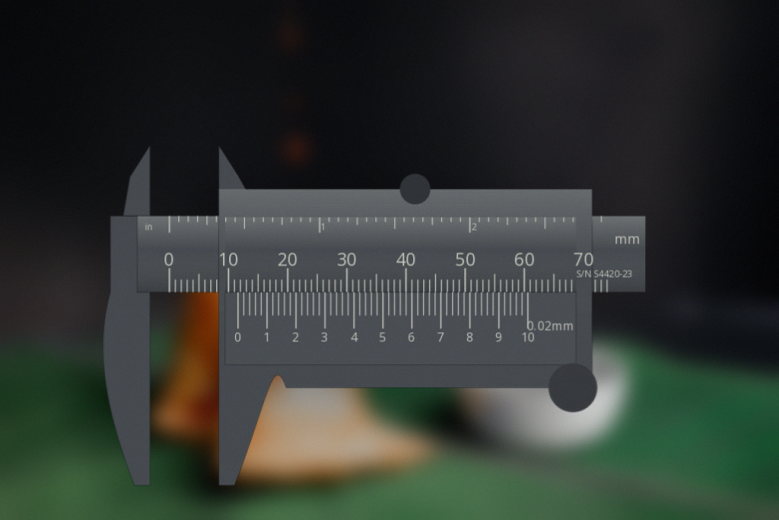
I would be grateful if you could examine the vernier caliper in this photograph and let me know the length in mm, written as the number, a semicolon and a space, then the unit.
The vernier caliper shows 11.6; mm
